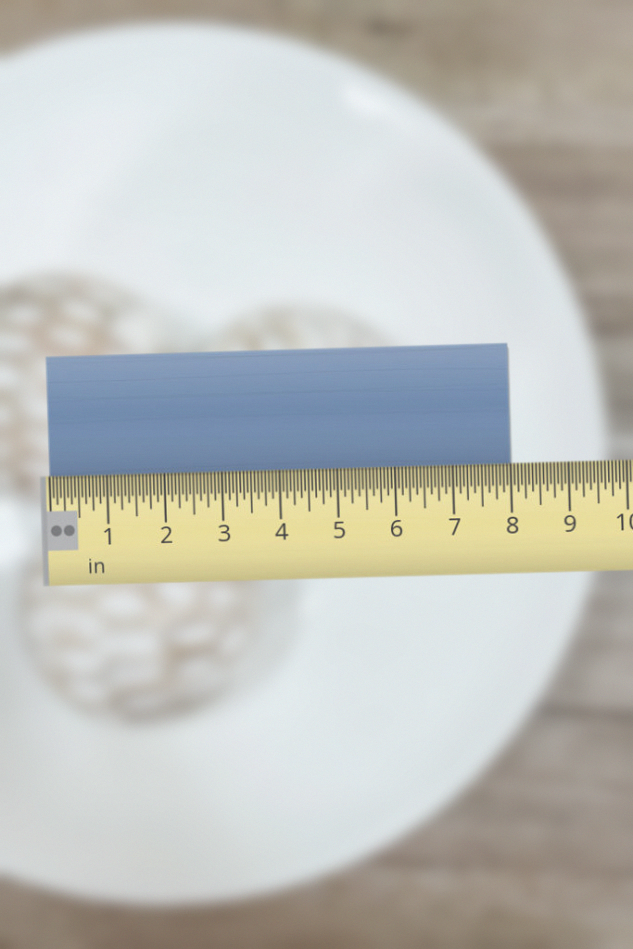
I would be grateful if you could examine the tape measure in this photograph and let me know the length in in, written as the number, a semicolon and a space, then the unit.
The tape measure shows 8; in
